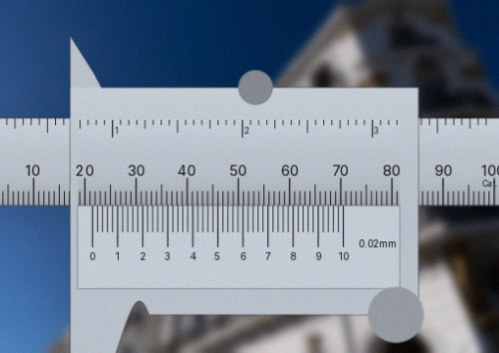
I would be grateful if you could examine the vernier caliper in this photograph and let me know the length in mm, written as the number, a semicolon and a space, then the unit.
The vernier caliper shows 21.5; mm
